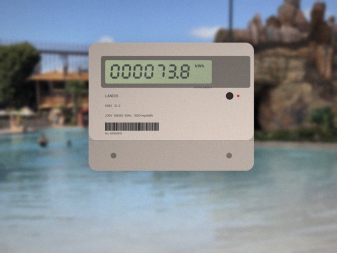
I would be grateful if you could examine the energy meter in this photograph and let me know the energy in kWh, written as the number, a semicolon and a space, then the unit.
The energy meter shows 73.8; kWh
